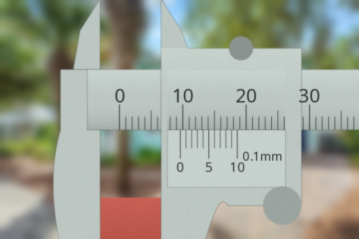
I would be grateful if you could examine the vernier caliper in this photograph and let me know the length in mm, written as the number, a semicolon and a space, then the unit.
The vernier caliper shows 9.6; mm
